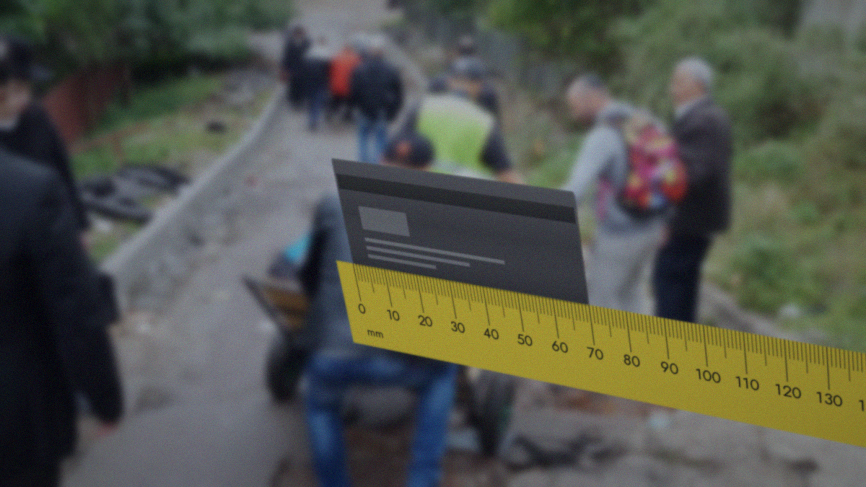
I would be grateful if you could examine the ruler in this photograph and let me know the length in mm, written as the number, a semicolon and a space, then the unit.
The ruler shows 70; mm
